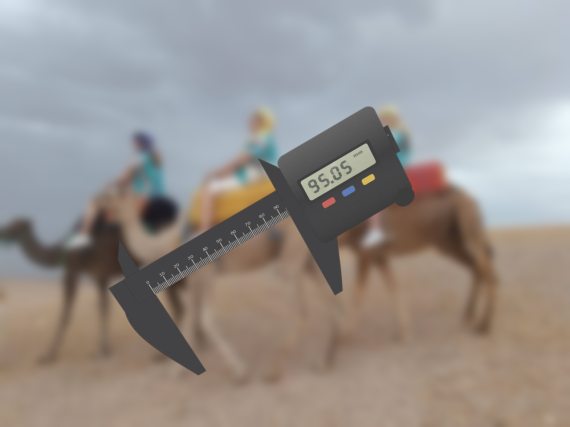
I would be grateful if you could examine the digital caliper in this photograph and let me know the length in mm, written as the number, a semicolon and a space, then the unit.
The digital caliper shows 95.05; mm
